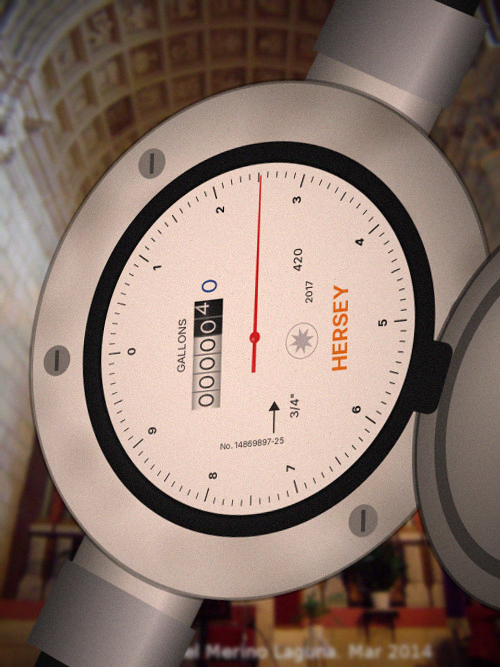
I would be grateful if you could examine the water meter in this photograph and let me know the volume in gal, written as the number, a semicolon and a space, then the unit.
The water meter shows 42.5; gal
